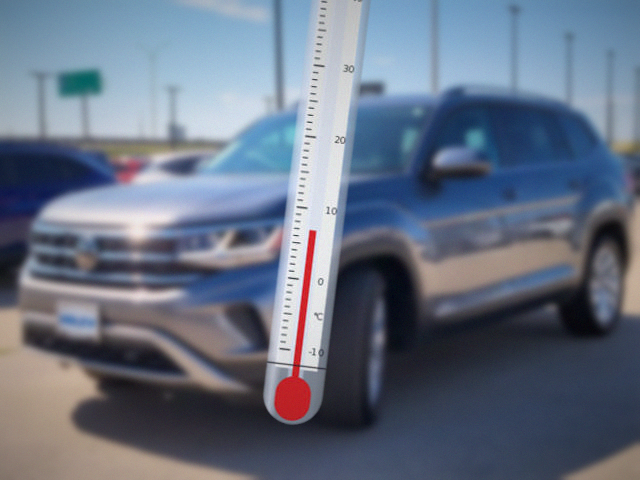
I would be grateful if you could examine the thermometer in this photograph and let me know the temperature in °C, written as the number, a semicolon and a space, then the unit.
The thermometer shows 7; °C
